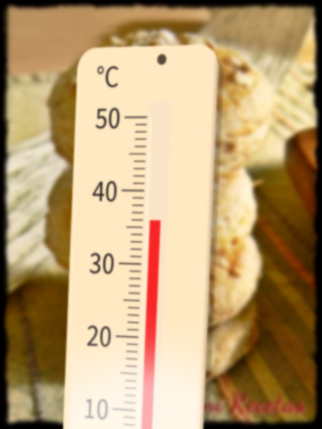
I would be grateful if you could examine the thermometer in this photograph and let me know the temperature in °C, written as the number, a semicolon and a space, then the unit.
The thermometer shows 36; °C
